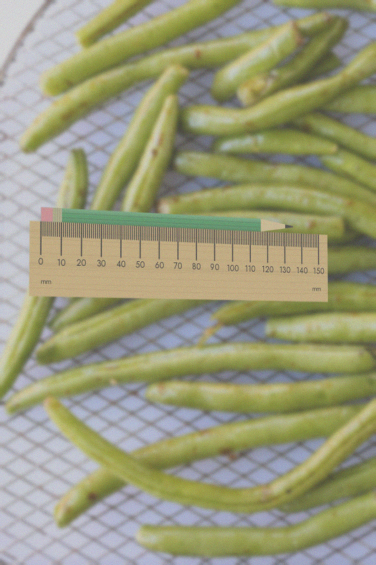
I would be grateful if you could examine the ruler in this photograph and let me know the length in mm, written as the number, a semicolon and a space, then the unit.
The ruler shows 135; mm
